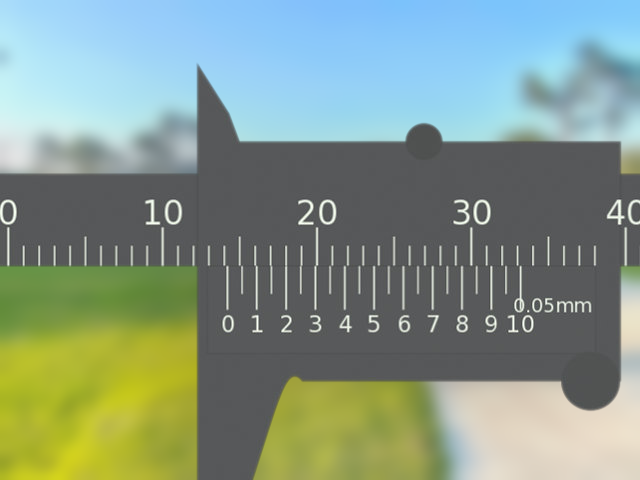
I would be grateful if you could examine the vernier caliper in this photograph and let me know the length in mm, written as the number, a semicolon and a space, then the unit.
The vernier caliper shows 14.2; mm
